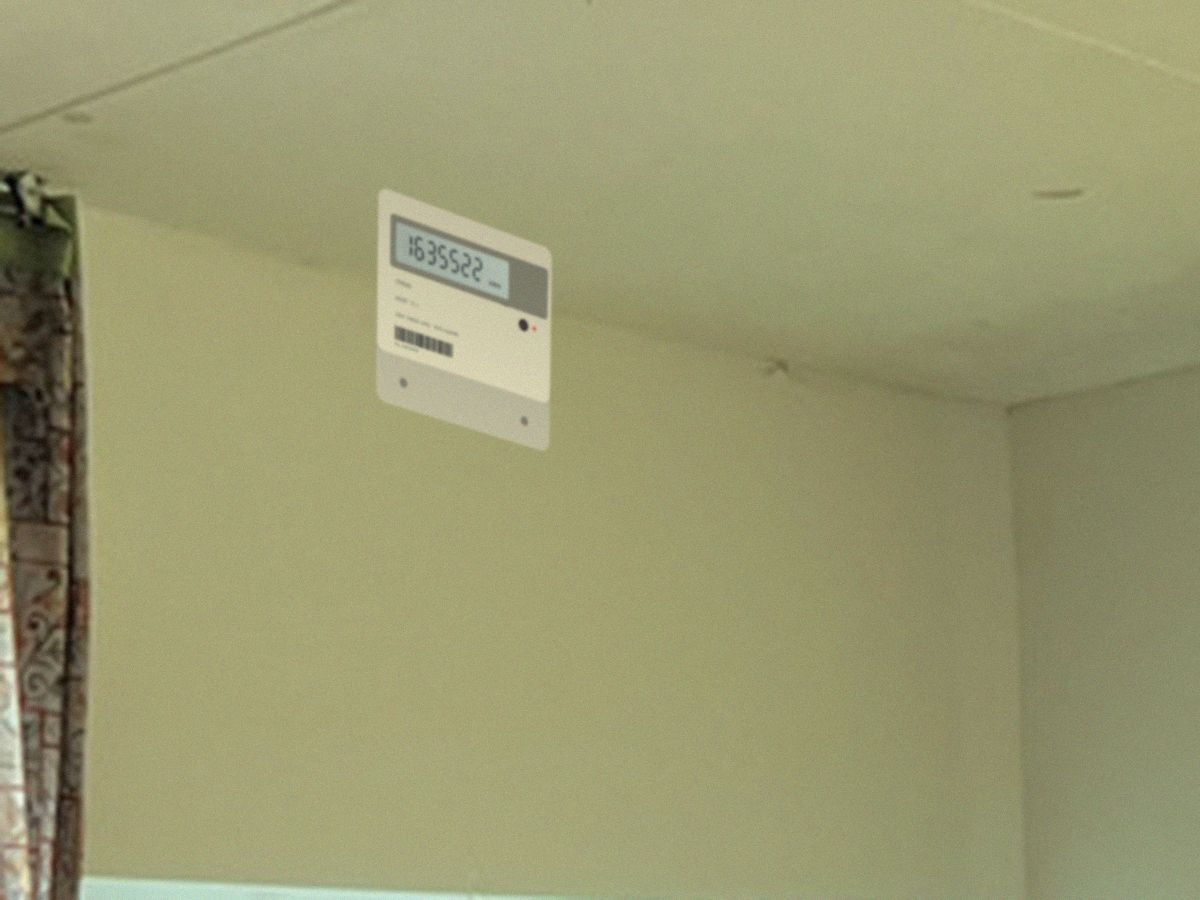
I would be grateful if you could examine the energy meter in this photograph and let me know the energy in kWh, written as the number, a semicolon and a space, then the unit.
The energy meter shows 1635522; kWh
